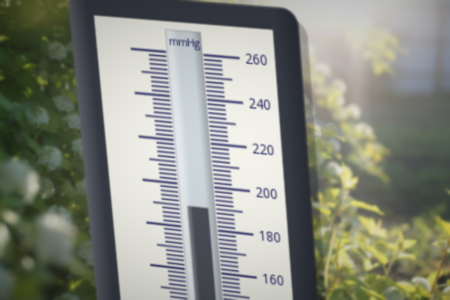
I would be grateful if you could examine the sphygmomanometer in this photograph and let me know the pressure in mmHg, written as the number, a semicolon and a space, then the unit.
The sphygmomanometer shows 190; mmHg
